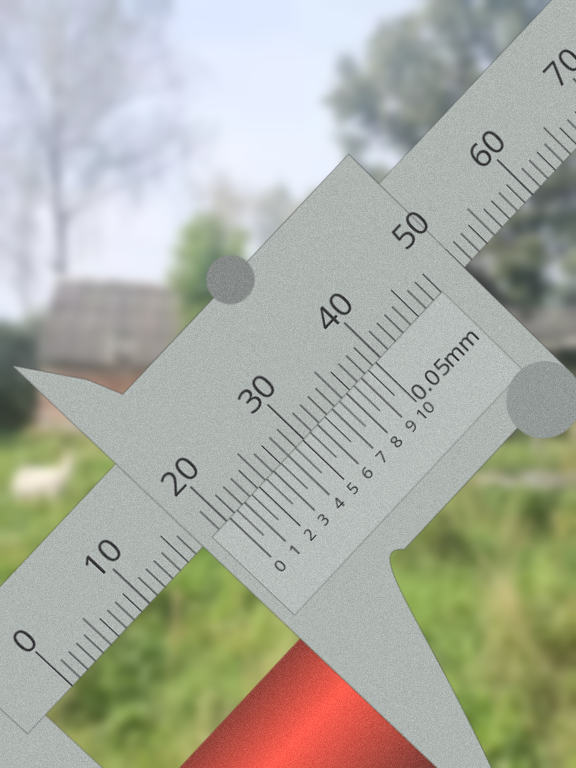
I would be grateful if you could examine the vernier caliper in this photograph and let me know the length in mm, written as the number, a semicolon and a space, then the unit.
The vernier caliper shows 20.4; mm
